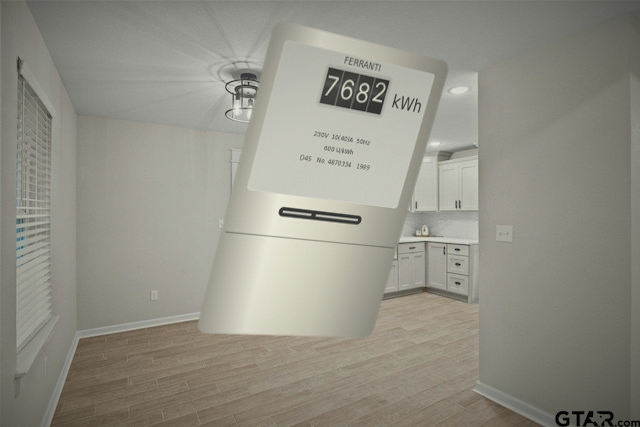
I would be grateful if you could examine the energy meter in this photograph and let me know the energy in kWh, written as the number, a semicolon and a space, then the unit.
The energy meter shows 7682; kWh
